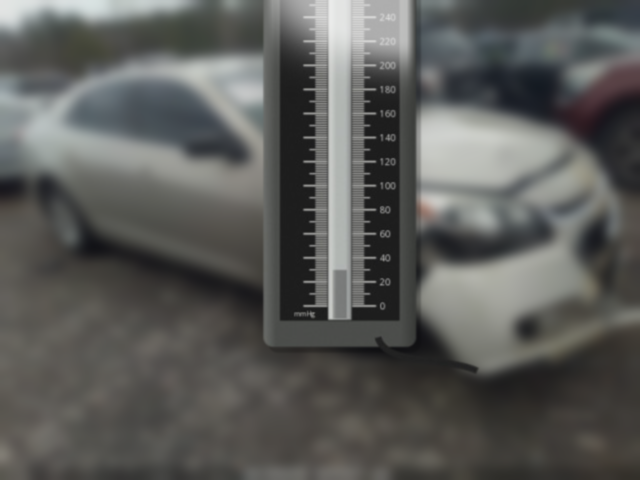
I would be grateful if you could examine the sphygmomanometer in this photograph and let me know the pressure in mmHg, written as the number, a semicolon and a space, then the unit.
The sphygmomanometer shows 30; mmHg
